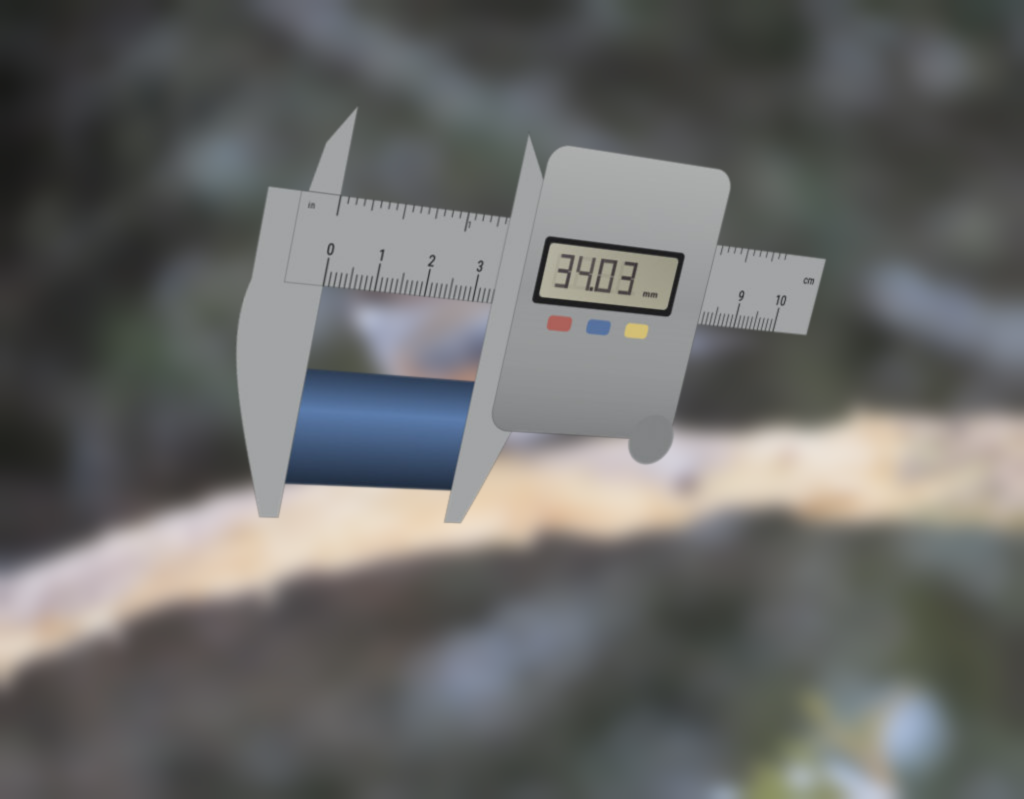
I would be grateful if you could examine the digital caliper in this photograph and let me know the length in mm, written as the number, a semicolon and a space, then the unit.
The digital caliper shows 34.03; mm
